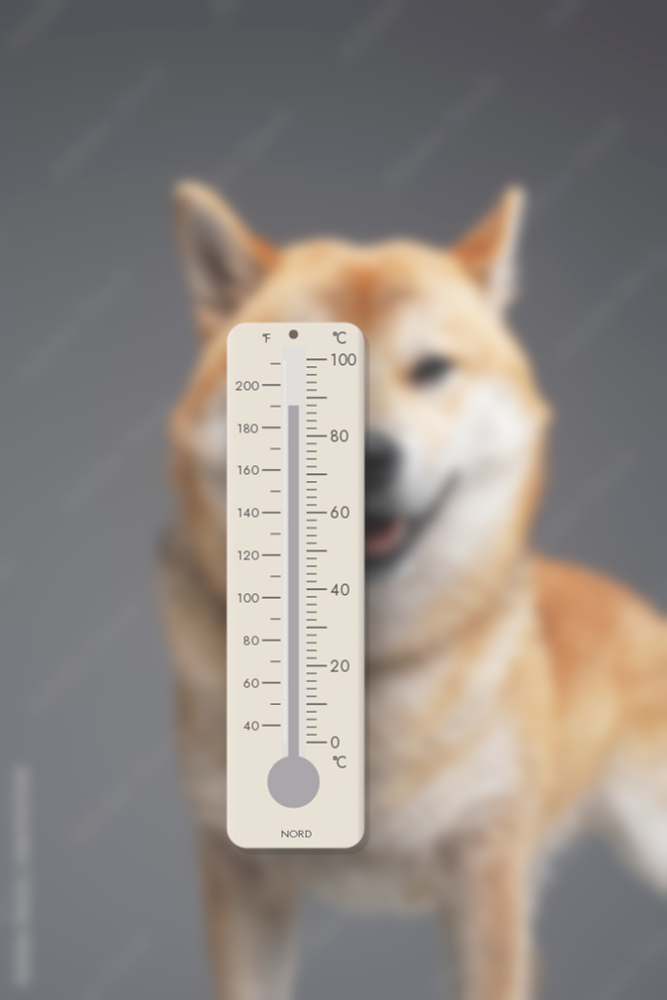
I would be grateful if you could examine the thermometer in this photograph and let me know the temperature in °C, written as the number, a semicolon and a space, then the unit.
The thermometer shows 88; °C
